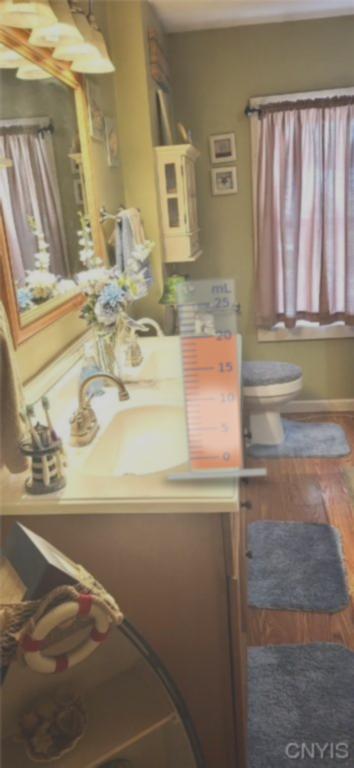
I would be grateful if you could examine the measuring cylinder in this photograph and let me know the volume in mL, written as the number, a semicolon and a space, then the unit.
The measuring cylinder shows 20; mL
